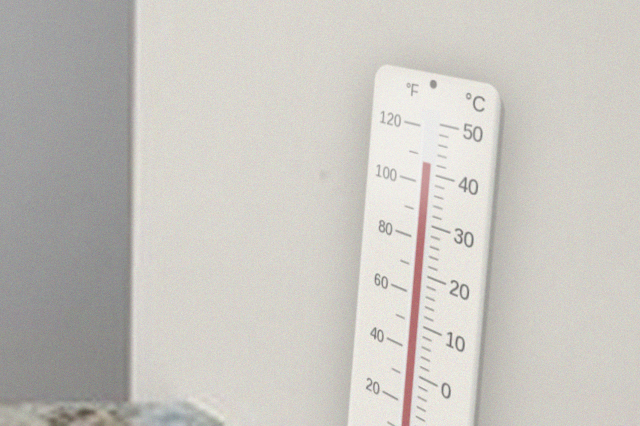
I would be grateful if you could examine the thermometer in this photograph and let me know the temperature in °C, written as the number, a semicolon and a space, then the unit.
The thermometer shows 42; °C
